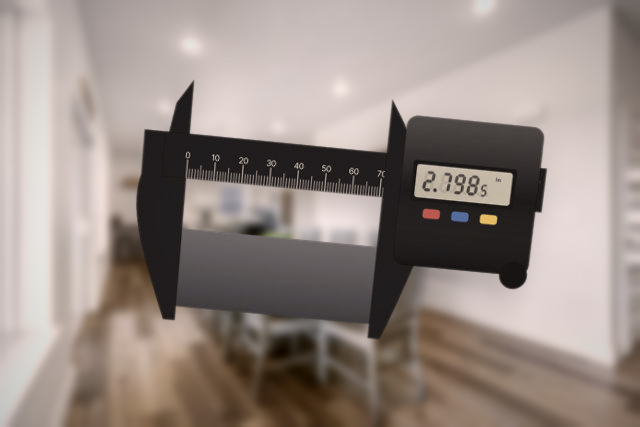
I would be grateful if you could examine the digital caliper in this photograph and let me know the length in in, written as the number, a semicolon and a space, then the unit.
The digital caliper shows 2.7985; in
